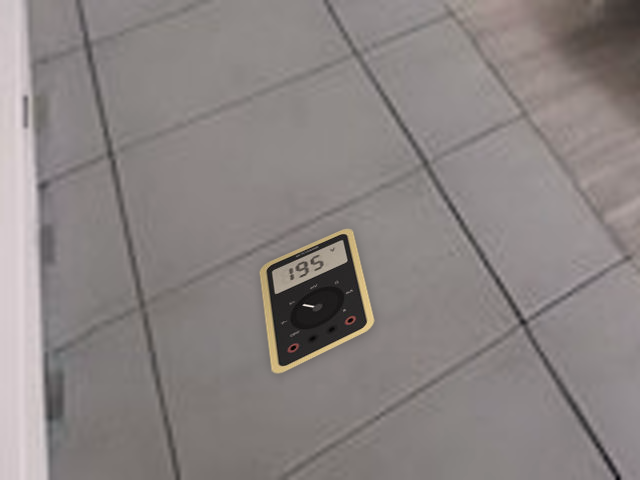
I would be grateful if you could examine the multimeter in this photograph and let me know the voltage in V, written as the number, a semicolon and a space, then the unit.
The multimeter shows 195; V
